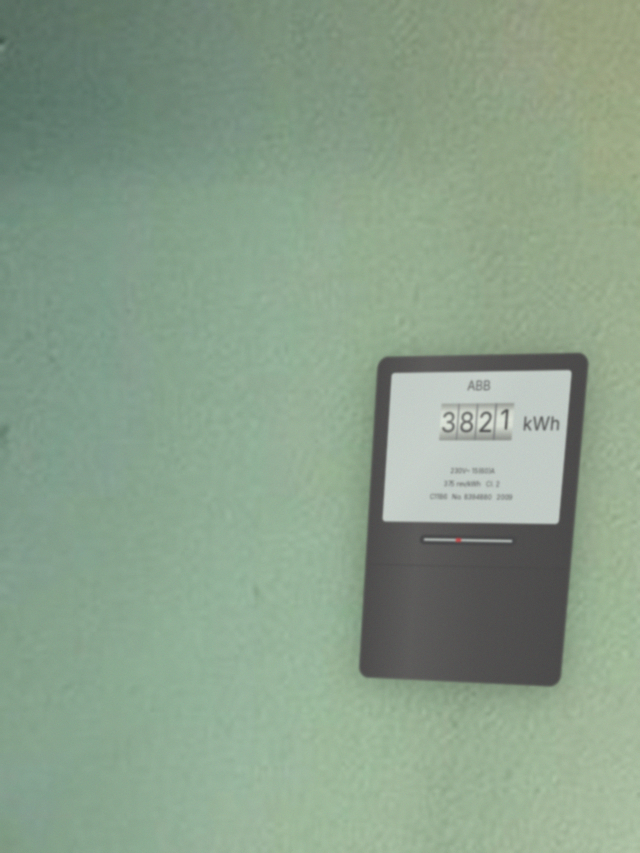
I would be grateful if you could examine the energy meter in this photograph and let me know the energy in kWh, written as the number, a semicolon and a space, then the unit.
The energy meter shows 3821; kWh
